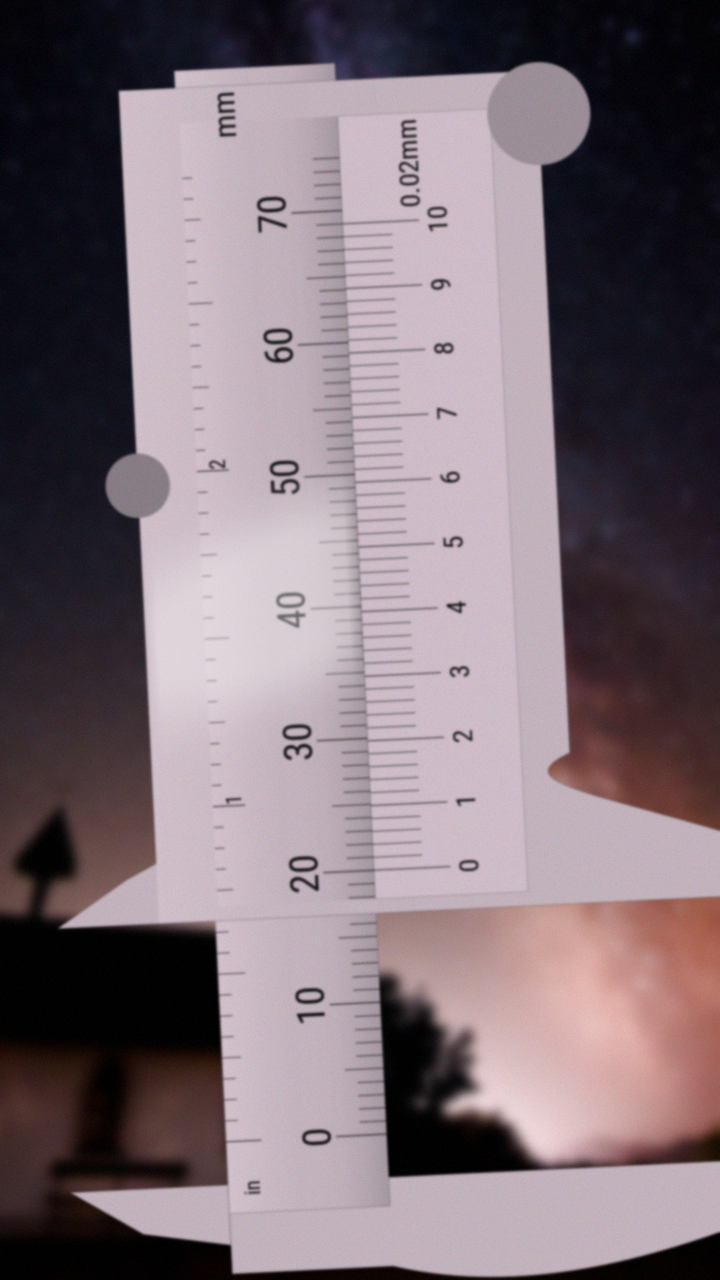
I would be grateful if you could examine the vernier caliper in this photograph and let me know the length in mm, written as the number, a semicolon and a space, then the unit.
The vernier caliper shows 20.0; mm
